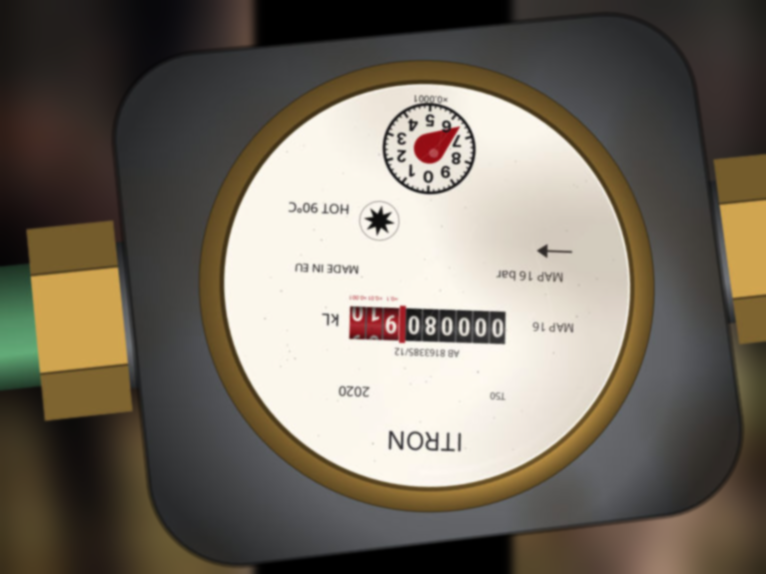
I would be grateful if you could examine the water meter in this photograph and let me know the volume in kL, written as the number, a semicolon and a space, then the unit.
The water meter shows 80.9096; kL
